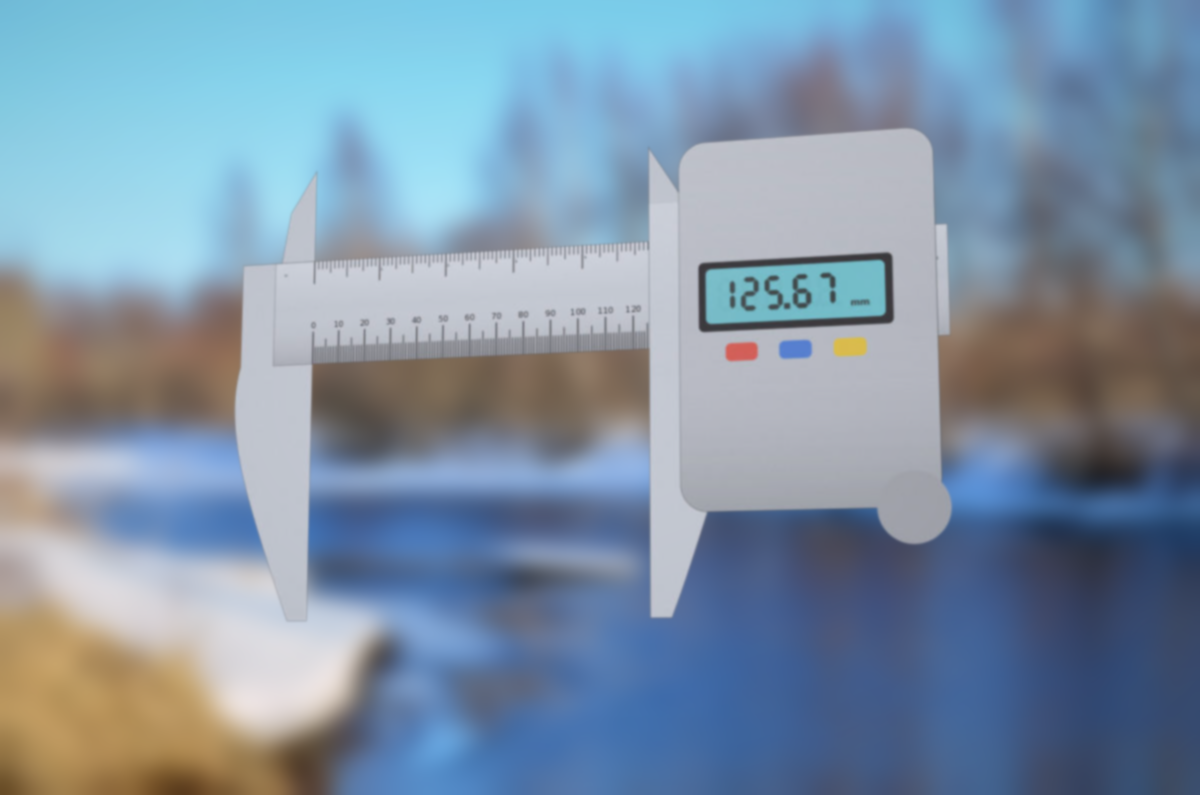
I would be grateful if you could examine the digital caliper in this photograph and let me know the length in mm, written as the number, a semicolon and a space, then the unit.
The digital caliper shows 125.67; mm
